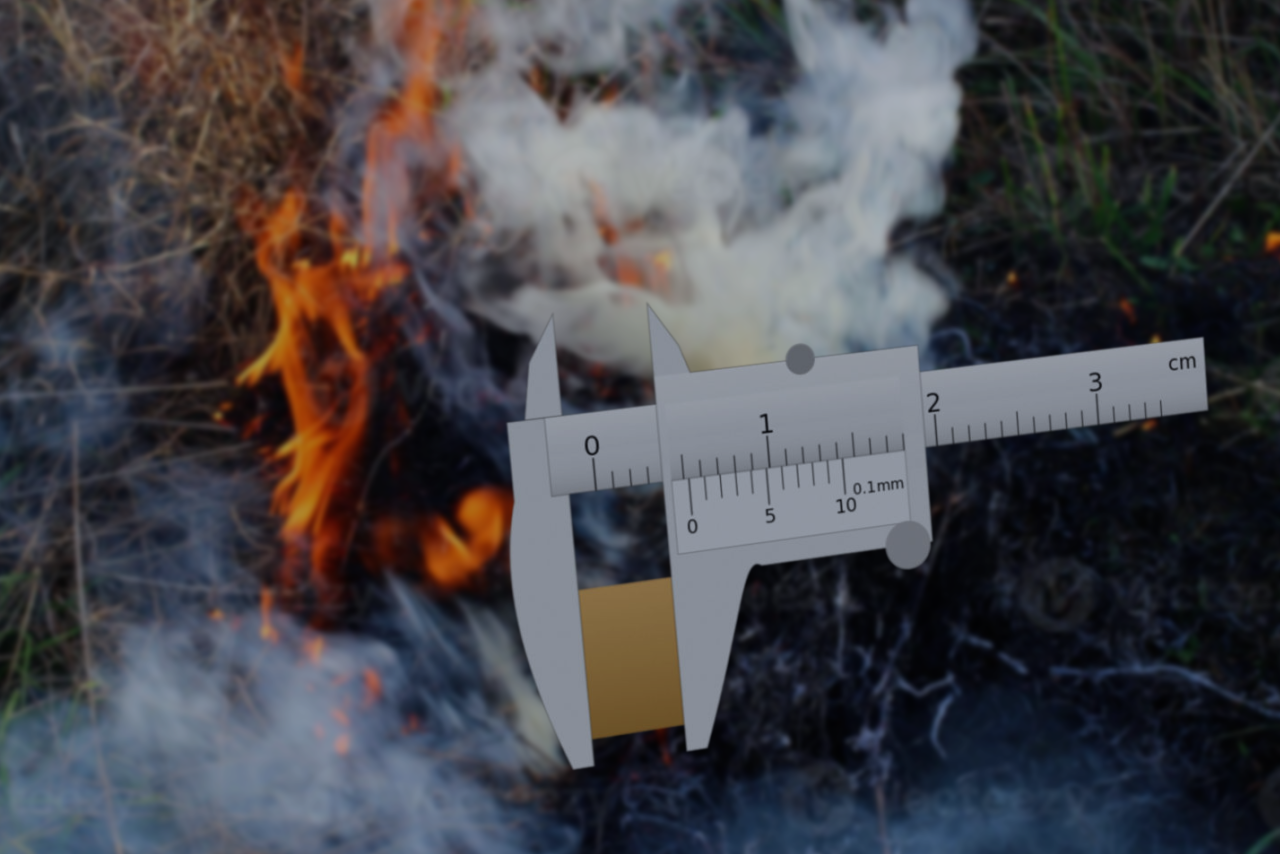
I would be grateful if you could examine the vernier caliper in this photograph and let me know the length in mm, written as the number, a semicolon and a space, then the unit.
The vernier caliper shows 5.3; mm
